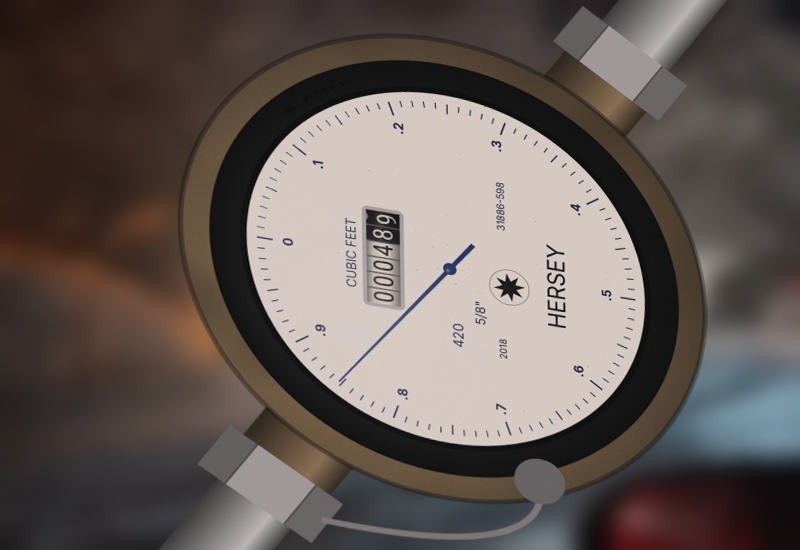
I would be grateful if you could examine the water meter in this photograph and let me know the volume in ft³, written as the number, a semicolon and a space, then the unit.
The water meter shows 488.85; ft³
